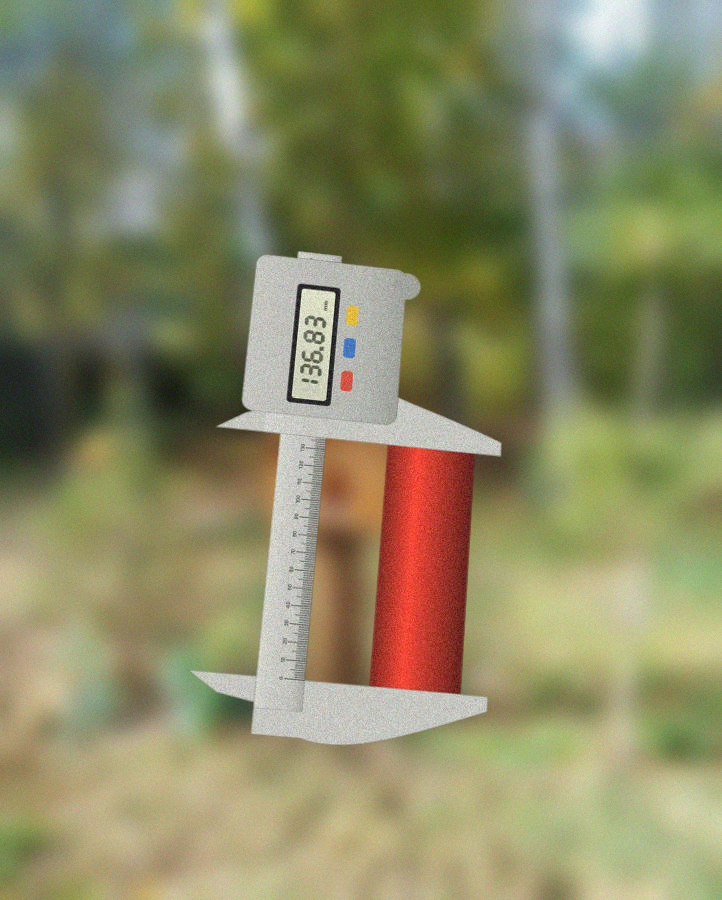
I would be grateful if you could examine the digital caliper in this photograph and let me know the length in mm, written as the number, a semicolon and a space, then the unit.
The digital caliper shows 136.83; mm
